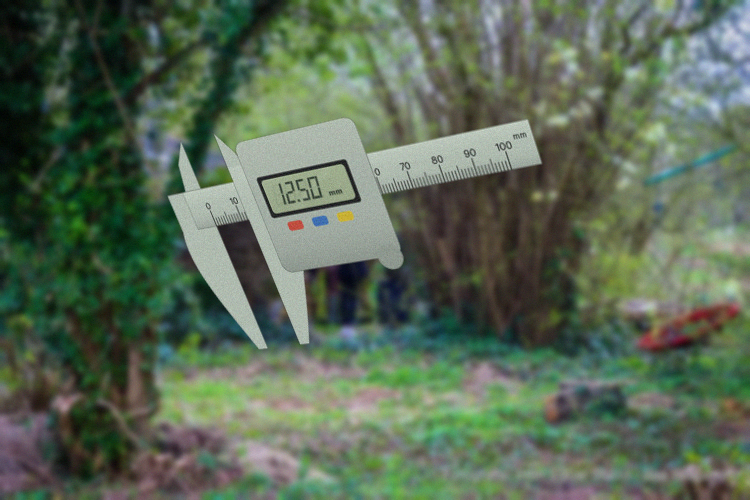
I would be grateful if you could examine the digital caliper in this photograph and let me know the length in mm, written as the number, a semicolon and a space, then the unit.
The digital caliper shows 12.50; mm
